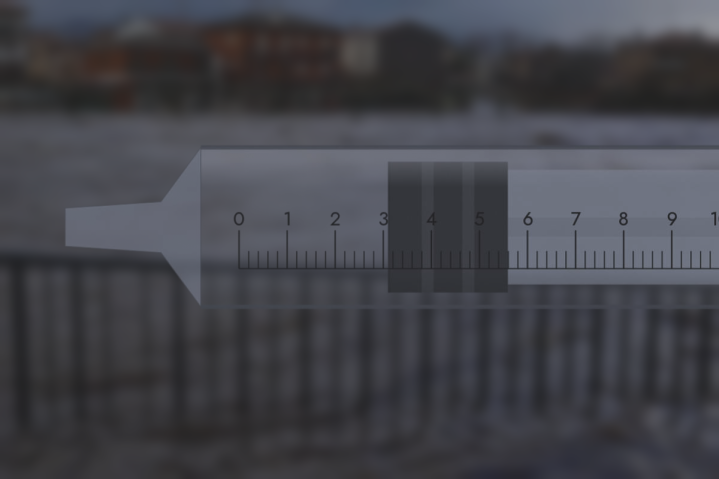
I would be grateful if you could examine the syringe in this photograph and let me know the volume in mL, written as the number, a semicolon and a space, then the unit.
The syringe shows 3.1; mL
